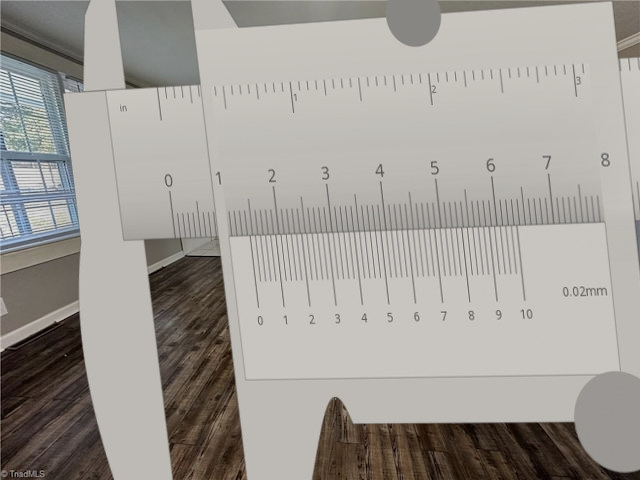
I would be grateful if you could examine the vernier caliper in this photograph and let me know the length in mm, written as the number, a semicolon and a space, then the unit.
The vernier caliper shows 14.5; mm
